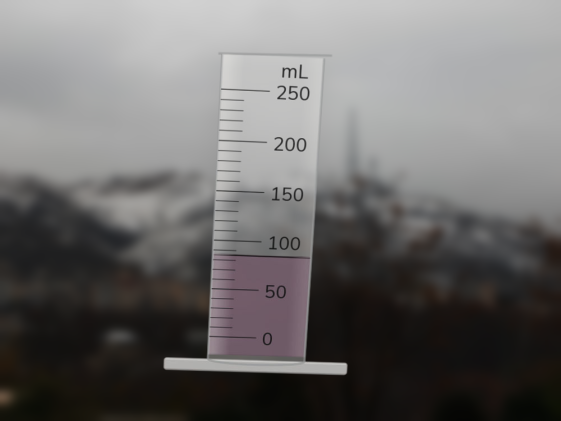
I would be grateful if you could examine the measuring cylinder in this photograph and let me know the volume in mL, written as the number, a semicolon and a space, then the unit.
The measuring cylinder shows 85; mL
